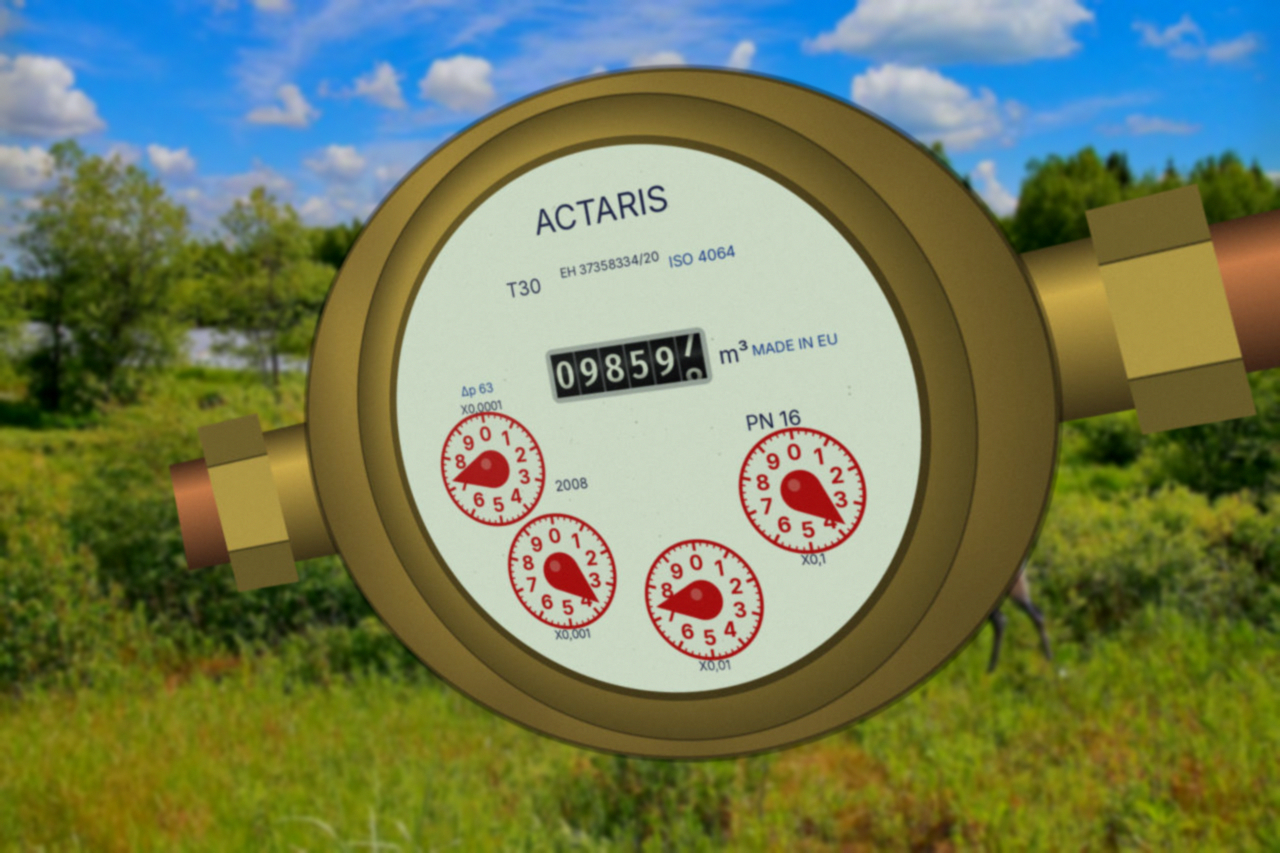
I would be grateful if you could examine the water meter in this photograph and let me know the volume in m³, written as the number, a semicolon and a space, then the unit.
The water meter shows 98597.3737; m³
